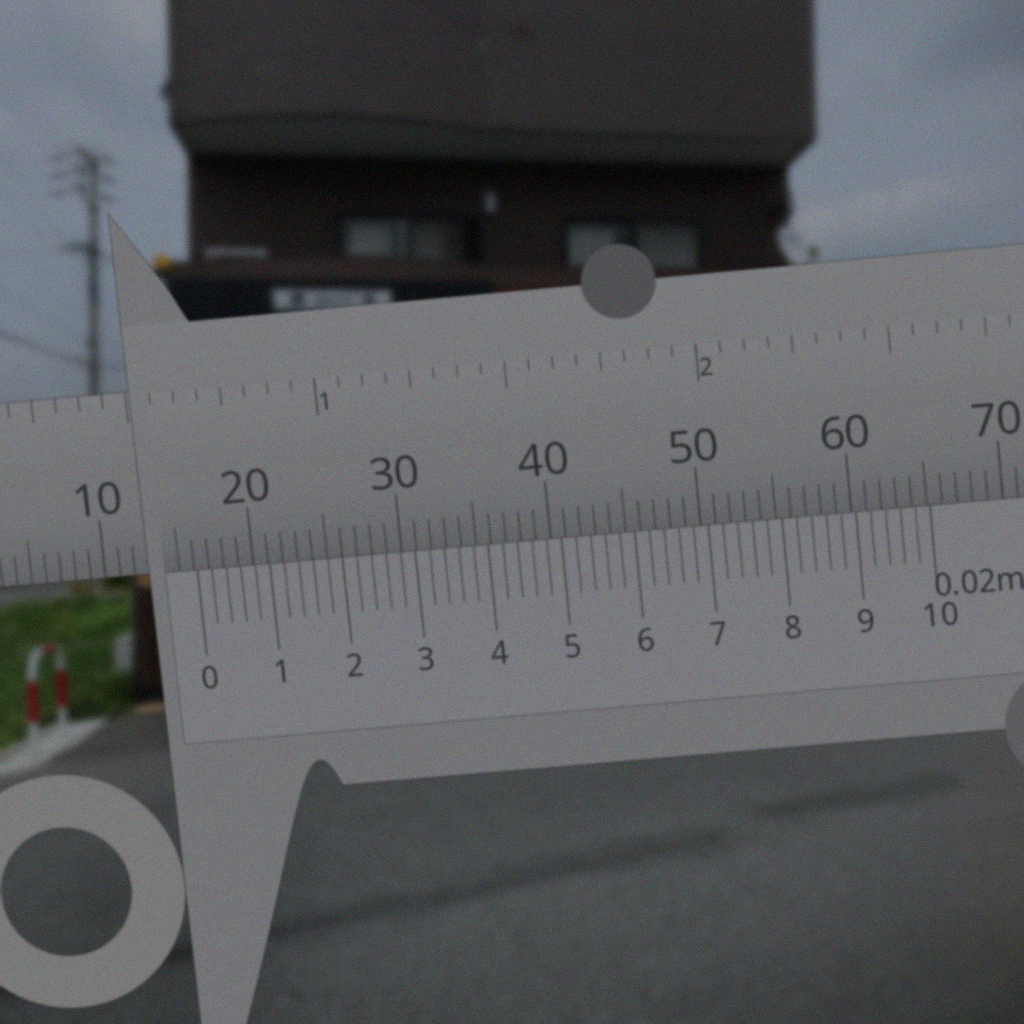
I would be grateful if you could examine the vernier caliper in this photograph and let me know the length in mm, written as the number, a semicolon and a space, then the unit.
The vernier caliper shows 16.2; mm
